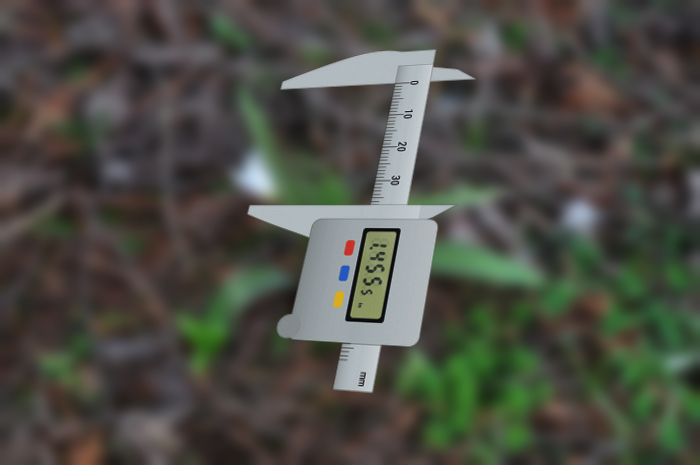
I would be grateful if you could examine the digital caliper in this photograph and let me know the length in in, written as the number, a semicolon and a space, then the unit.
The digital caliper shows 1.4555; in
